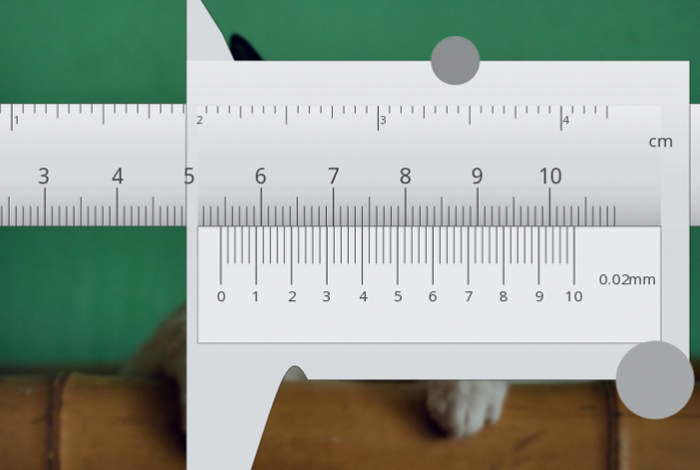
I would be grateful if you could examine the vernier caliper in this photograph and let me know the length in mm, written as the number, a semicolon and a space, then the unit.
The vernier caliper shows 54.4; mm
